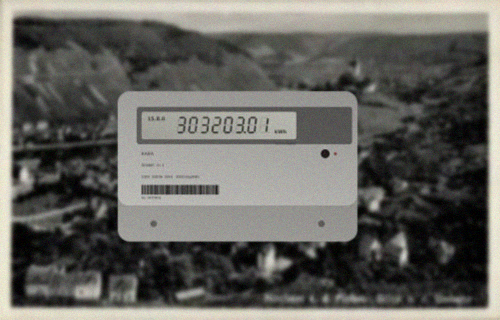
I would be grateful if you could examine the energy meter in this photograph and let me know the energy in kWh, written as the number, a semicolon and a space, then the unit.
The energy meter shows 303203.01; kWh
